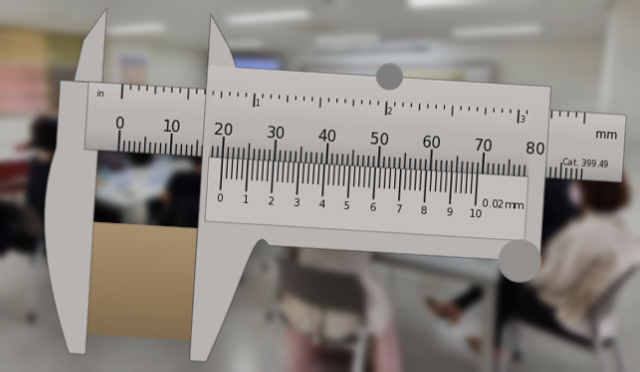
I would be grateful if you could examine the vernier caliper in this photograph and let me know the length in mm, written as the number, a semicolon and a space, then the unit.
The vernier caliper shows 20.0; mm
